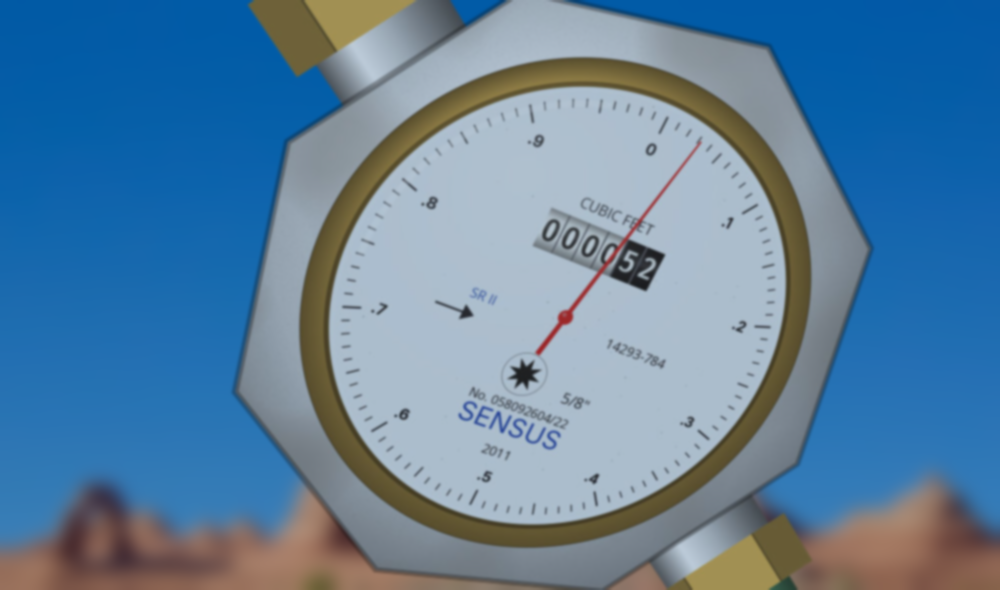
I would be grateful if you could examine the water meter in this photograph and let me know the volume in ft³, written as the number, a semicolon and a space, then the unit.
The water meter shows 52.03; ft³
